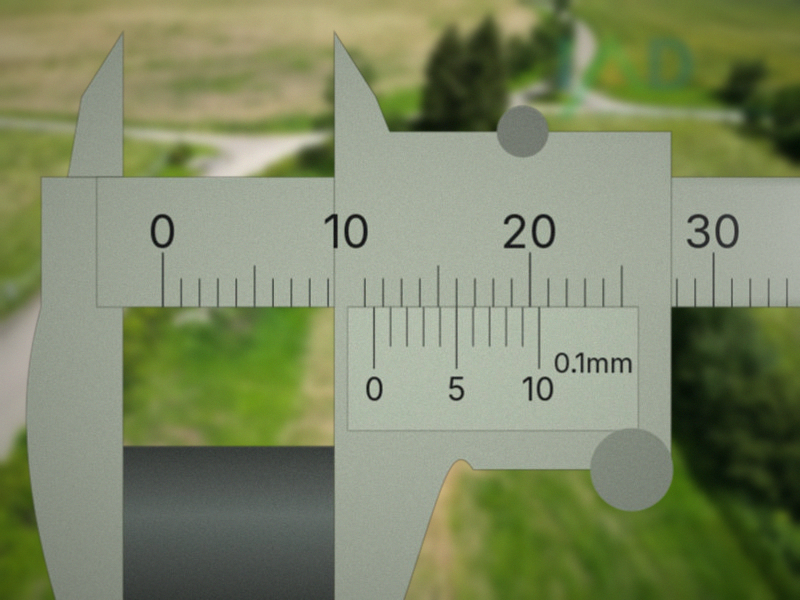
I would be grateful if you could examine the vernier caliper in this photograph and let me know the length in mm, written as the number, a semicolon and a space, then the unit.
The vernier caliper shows 11.5; mm
